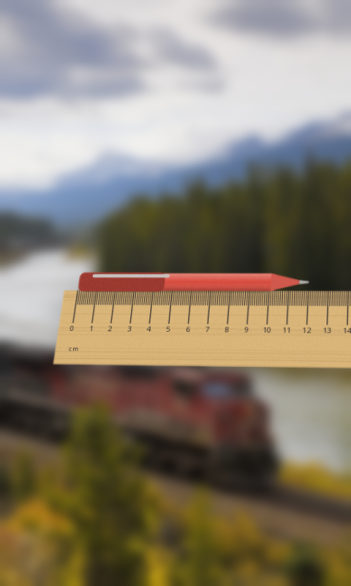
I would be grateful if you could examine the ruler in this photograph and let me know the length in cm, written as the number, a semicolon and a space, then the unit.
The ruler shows 12; cm
